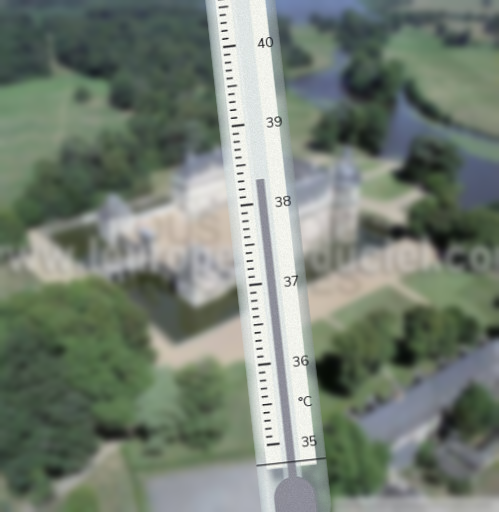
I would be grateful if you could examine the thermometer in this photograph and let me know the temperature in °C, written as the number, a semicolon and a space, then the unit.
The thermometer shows 38.3; °C
